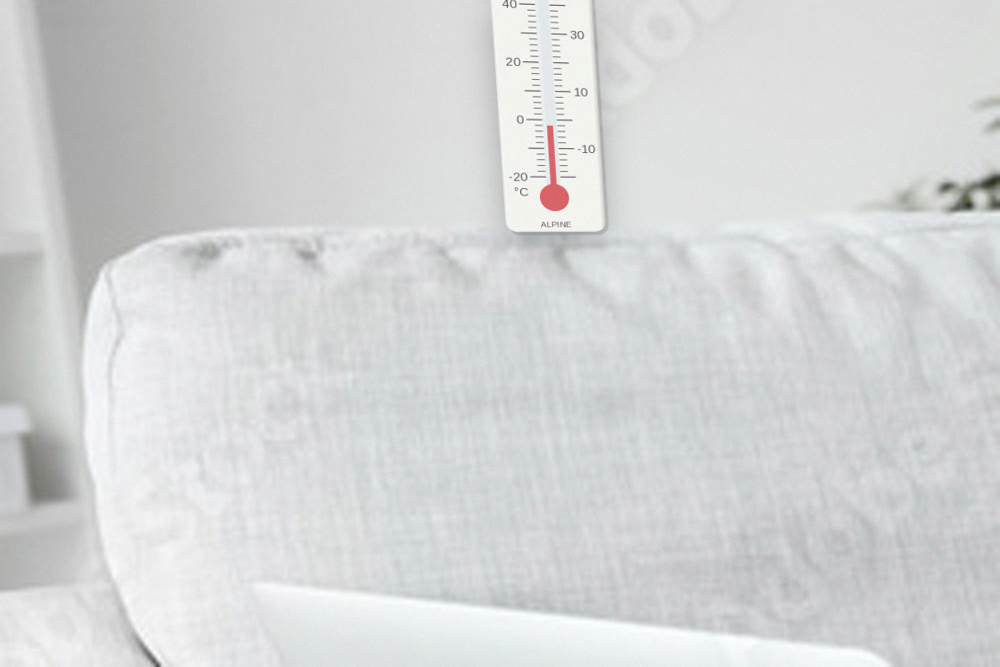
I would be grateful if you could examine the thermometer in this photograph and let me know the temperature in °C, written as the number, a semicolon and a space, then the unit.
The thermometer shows -2; °C
